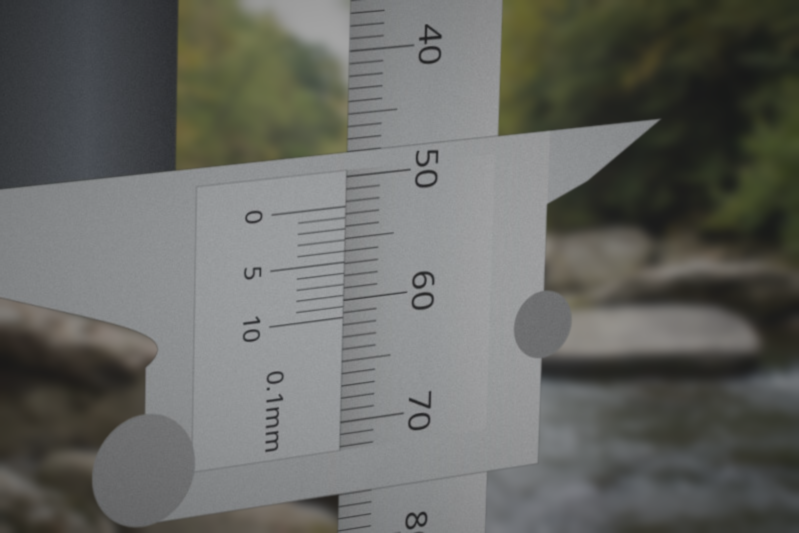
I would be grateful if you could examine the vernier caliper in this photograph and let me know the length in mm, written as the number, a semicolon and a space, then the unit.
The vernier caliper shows 52.4; mm
